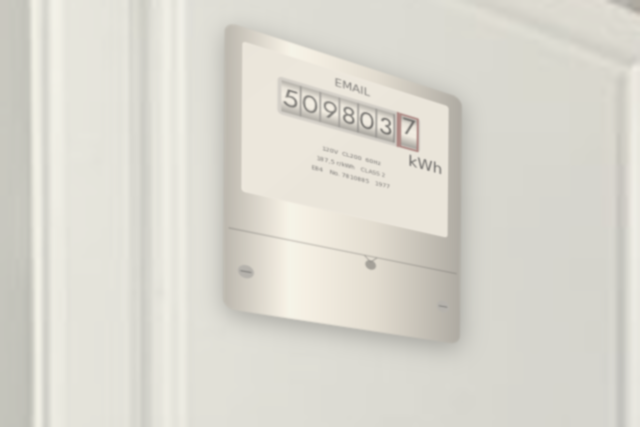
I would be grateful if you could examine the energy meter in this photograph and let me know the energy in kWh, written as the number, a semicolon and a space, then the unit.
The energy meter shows 509803.7; kWh
